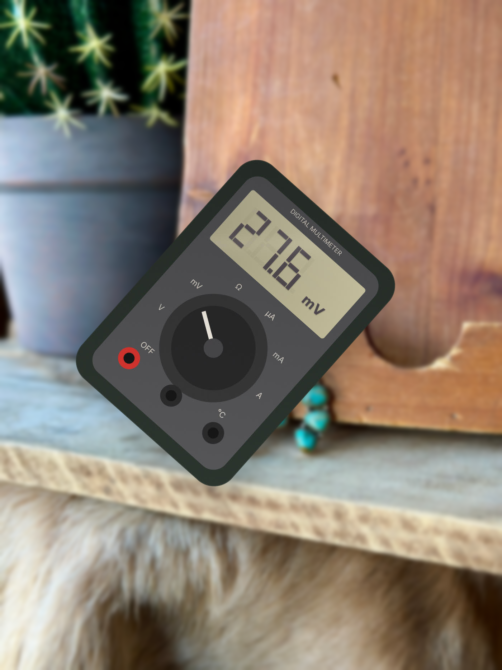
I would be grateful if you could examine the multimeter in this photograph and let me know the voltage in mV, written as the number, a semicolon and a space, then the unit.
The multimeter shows 27.6; mV
